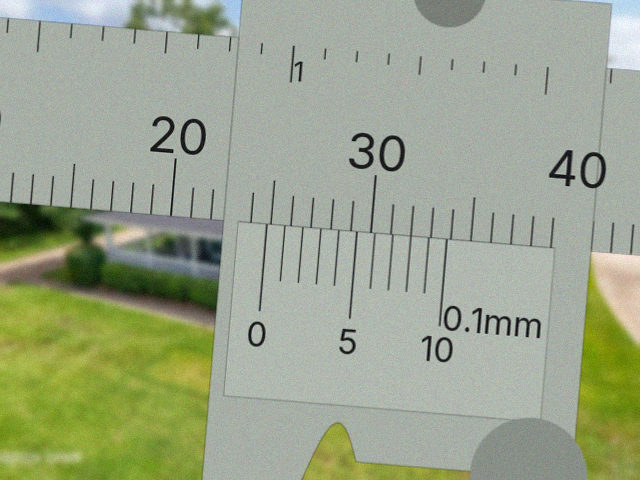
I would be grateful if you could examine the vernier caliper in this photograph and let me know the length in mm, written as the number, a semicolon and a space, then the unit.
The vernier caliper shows 24.8; mm
